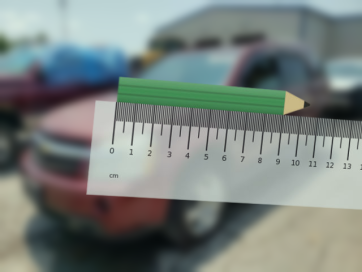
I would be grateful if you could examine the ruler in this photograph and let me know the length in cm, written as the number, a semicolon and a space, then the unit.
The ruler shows 10.5; cm
